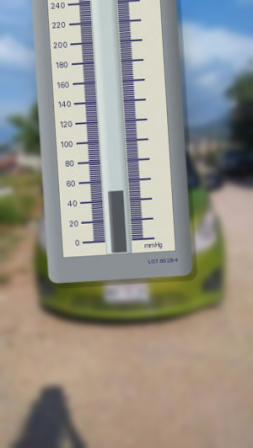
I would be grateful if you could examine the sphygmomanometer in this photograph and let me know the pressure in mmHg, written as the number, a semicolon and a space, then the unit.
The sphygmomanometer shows 50; mmHg
